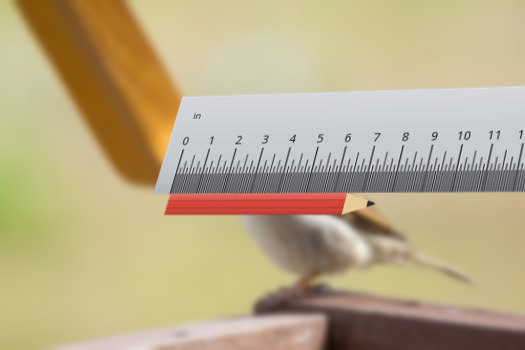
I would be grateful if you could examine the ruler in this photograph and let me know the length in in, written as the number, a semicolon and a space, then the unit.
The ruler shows 7.5; in
